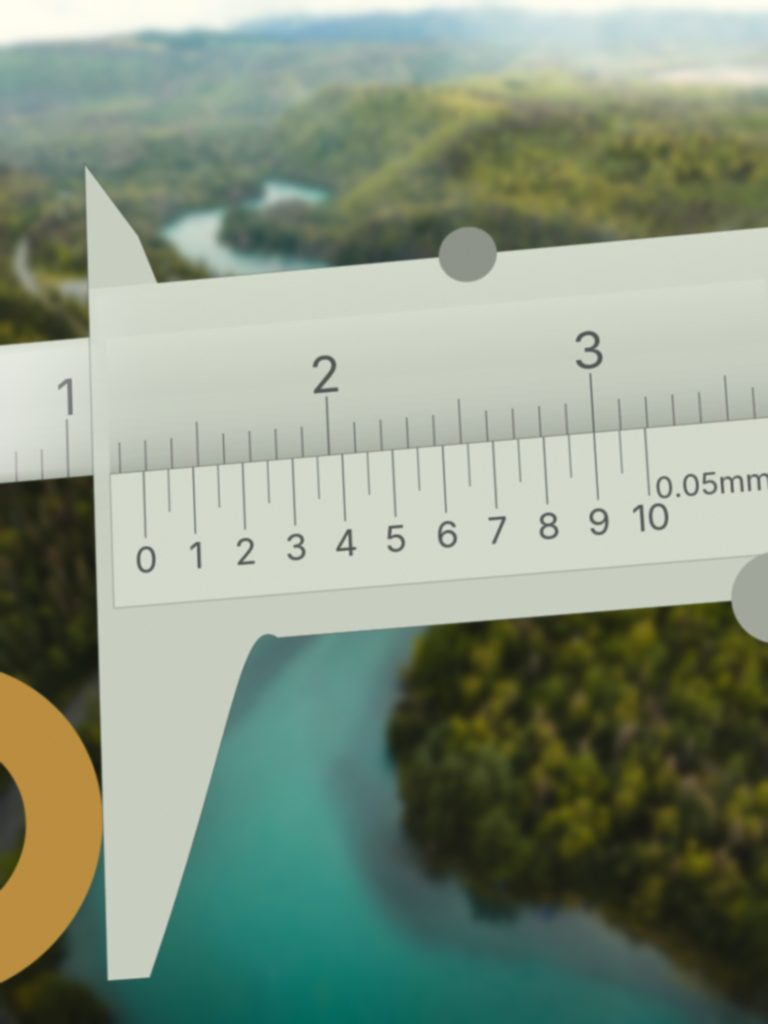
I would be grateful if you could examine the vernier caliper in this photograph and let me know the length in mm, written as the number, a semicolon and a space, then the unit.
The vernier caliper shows 12.9; mm
